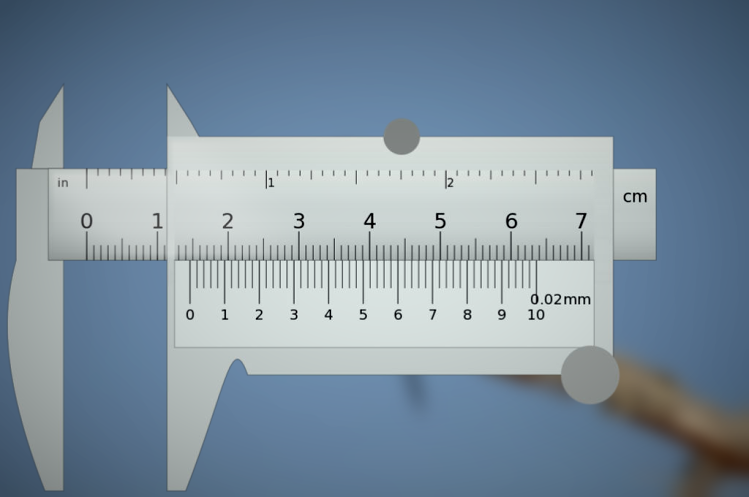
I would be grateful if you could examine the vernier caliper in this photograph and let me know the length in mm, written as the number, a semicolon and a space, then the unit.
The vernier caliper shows 14.6; mm
